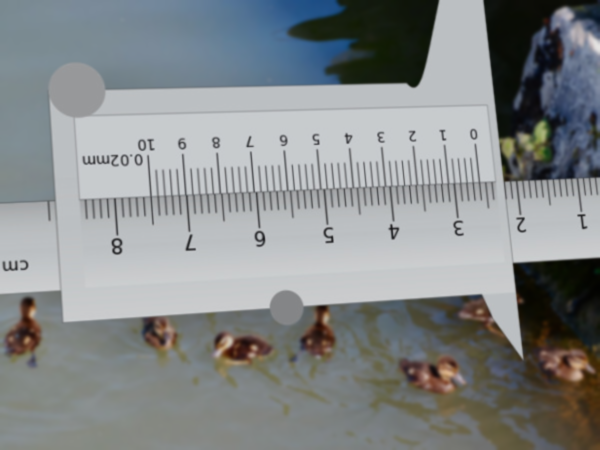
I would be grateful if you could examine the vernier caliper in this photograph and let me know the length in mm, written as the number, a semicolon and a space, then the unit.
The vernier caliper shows 26.0; mm
